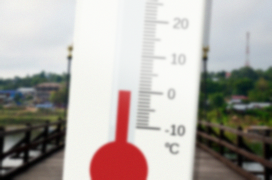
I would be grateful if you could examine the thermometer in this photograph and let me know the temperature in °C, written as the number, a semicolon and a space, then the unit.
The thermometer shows 0; °C
